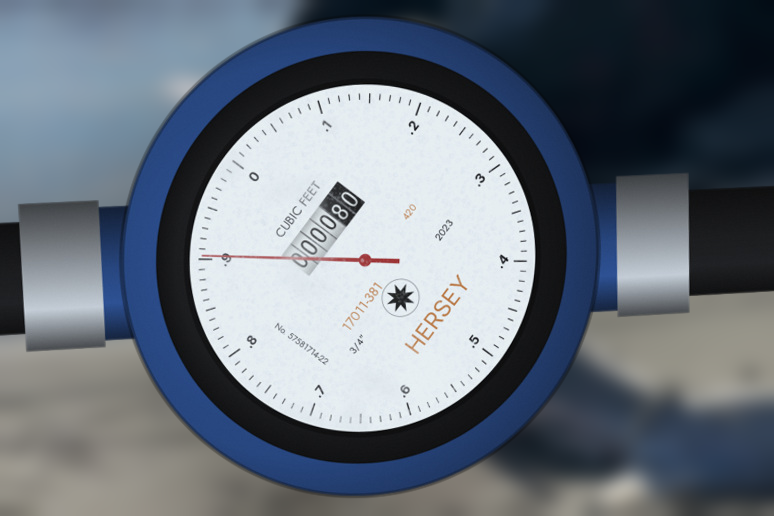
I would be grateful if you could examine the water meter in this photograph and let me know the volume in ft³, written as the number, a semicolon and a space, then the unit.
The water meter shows 79.90; ft³
